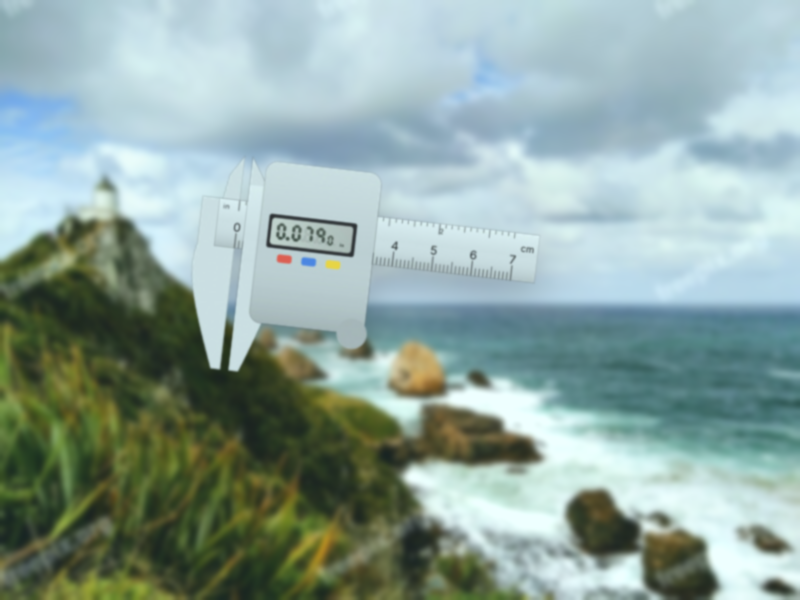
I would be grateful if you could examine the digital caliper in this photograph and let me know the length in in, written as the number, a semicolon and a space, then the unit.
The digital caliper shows 0.0790; in
